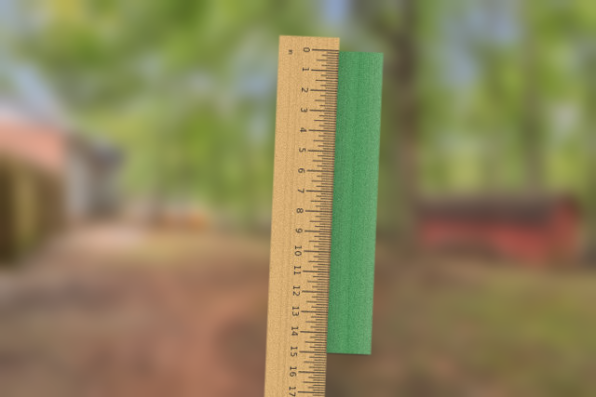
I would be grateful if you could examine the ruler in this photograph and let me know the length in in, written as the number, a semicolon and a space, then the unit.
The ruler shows 15; in
